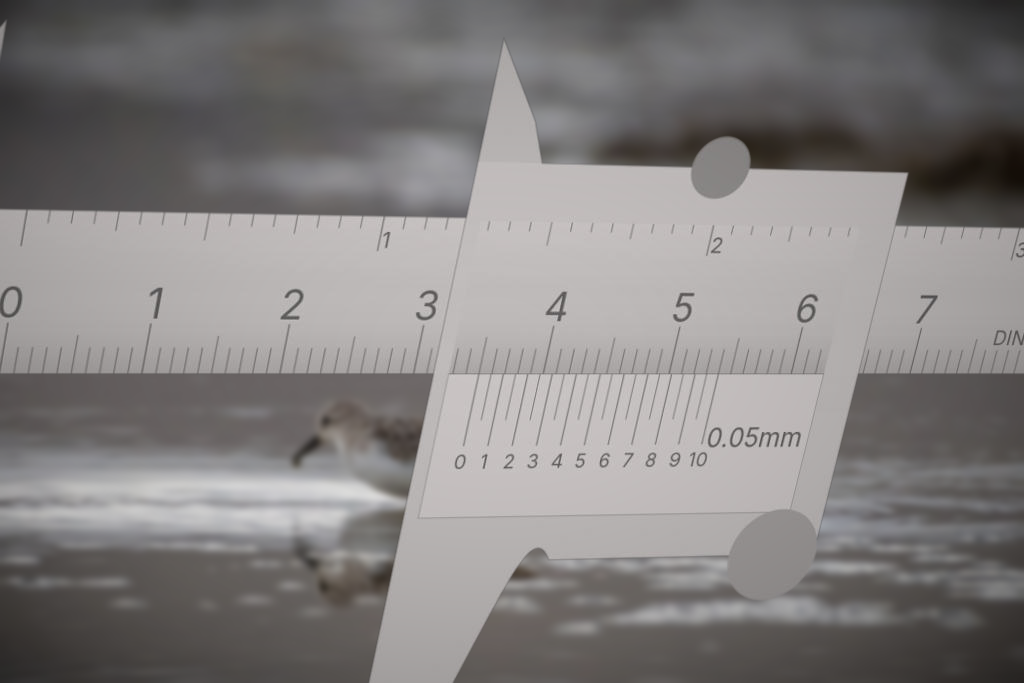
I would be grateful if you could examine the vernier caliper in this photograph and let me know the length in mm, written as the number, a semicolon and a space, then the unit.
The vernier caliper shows 35.0; mm
